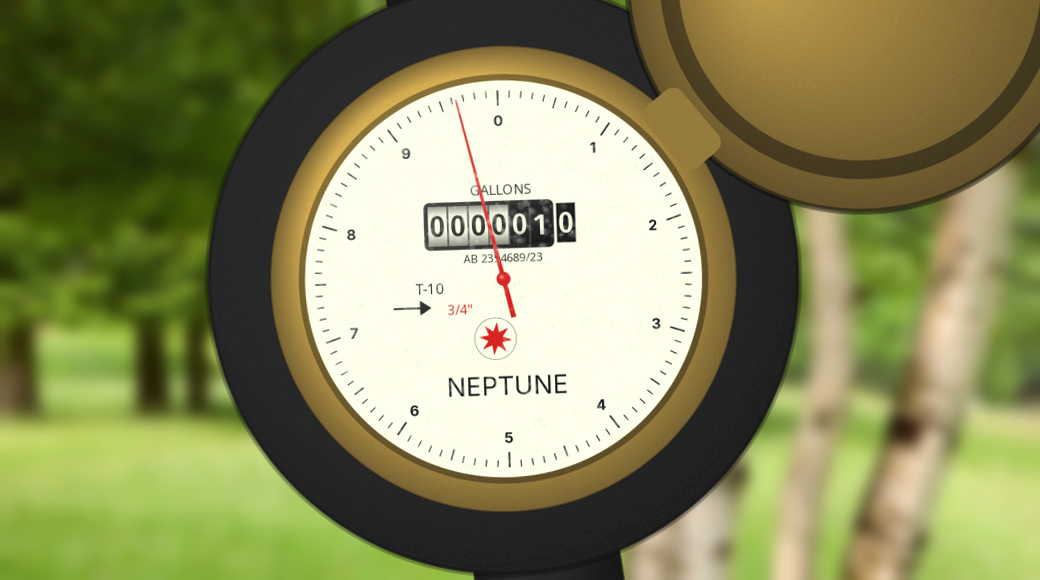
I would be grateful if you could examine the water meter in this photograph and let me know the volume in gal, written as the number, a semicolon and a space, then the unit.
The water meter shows 9.6; gal
